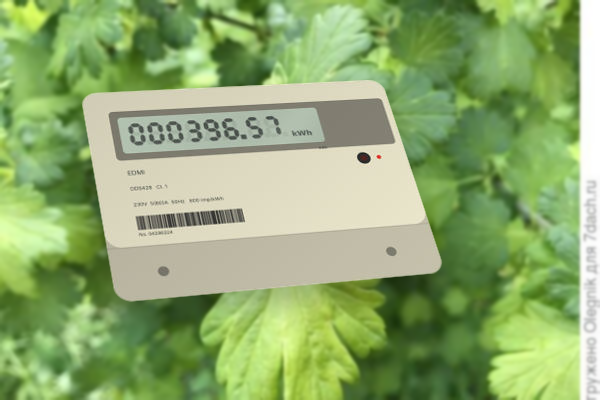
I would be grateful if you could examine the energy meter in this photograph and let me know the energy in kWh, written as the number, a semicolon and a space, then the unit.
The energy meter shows 396.57; kWh
